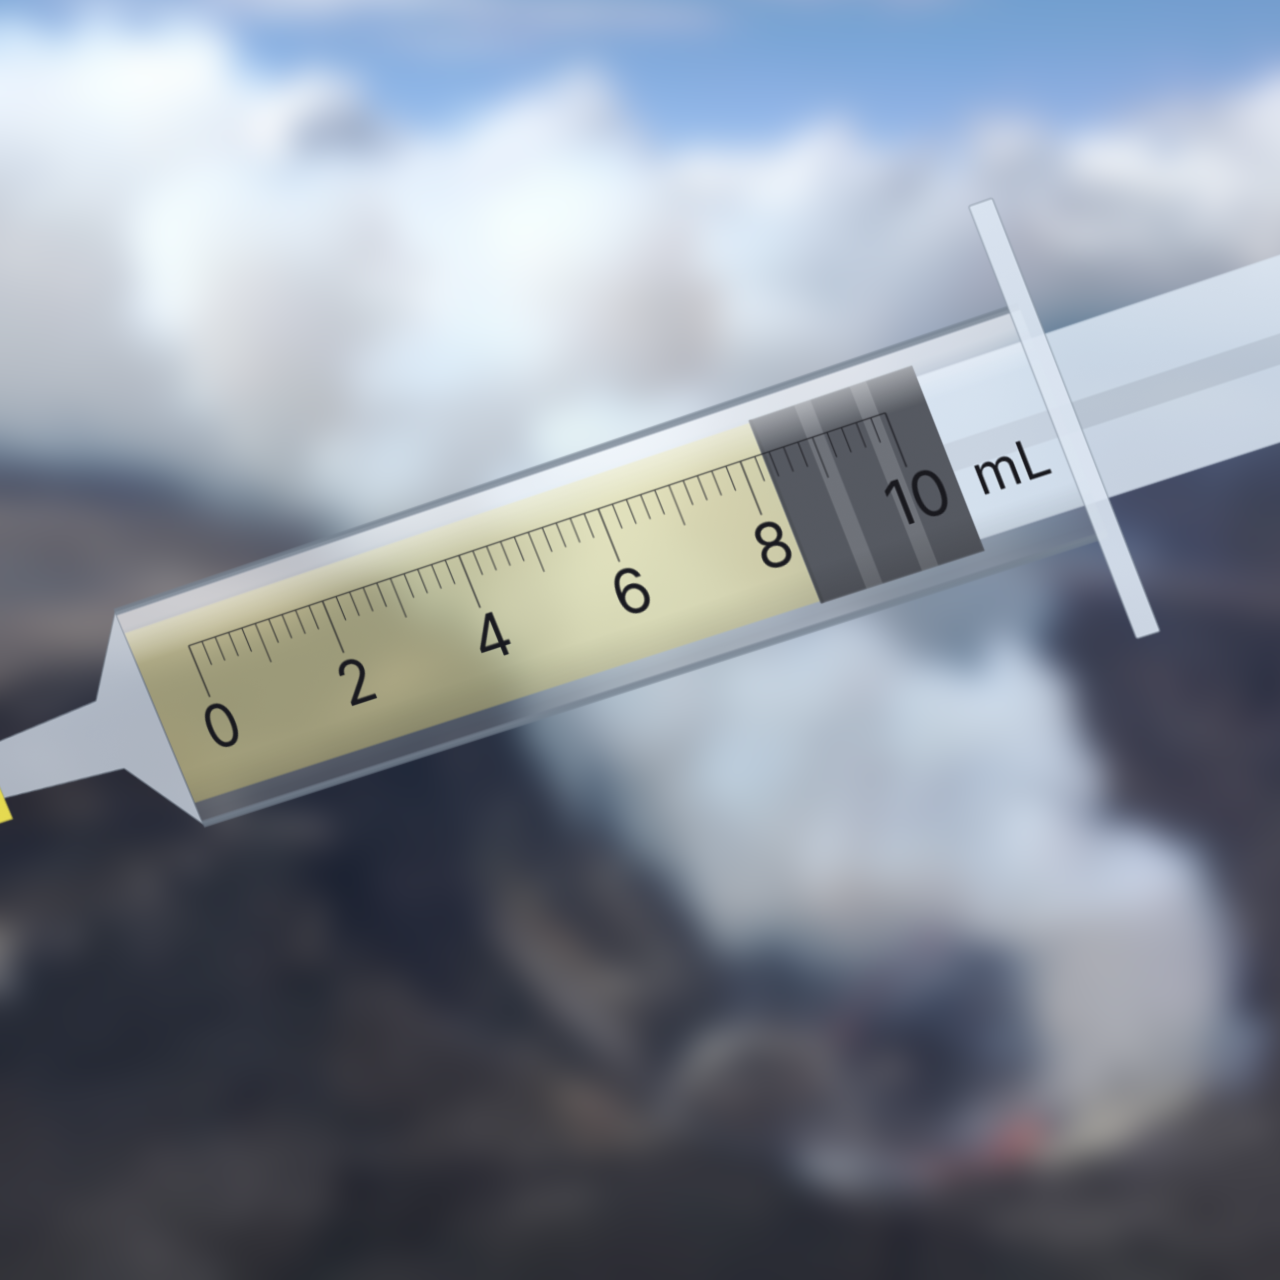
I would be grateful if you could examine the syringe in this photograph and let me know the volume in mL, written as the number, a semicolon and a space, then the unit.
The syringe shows 8.3; mL
